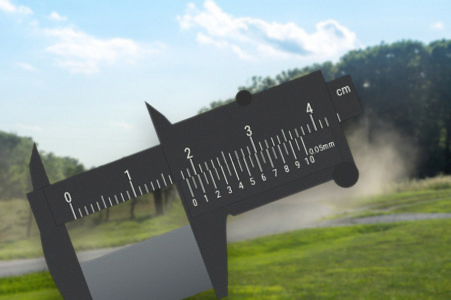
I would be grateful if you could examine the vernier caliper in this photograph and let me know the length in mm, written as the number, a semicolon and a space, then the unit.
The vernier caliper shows 18.4; mm
